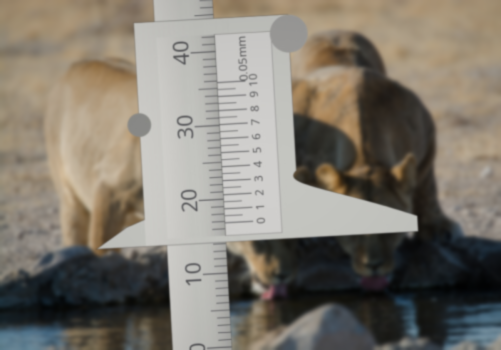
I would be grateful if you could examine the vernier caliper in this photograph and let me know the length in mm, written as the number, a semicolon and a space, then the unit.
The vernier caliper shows 16.8; mm
